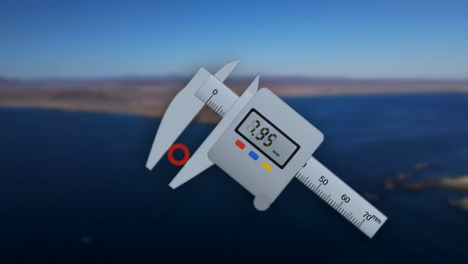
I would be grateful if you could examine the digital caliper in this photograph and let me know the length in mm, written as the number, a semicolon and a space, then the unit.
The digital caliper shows 7.95; mm
